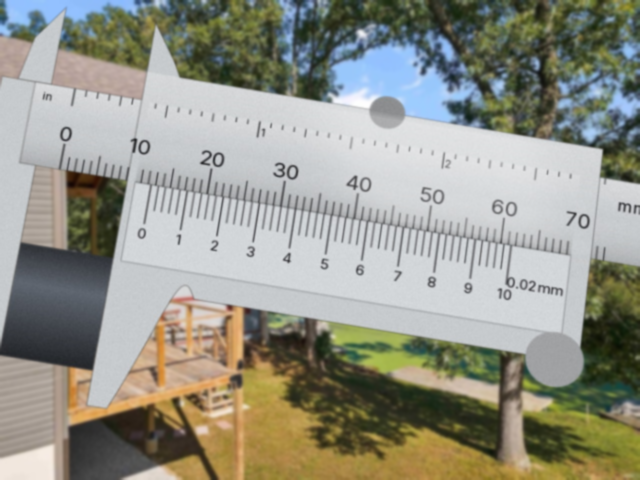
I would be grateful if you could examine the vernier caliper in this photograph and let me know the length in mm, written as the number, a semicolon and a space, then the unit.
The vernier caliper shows 12.4; mm
